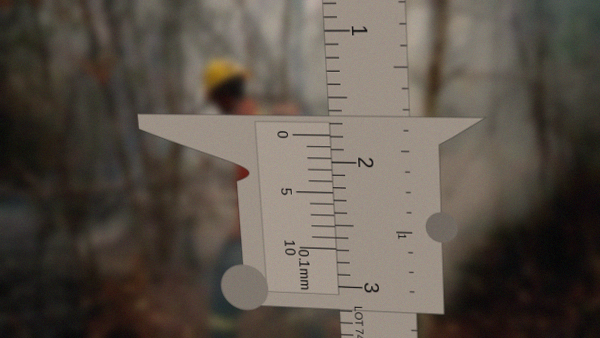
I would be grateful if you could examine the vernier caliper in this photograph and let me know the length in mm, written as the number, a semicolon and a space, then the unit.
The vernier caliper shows 17.9; mm
